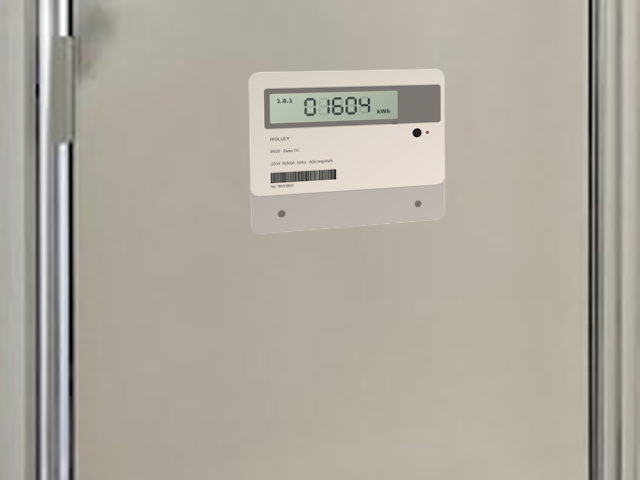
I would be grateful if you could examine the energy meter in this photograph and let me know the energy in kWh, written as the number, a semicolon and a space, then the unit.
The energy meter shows 1604; kWh
